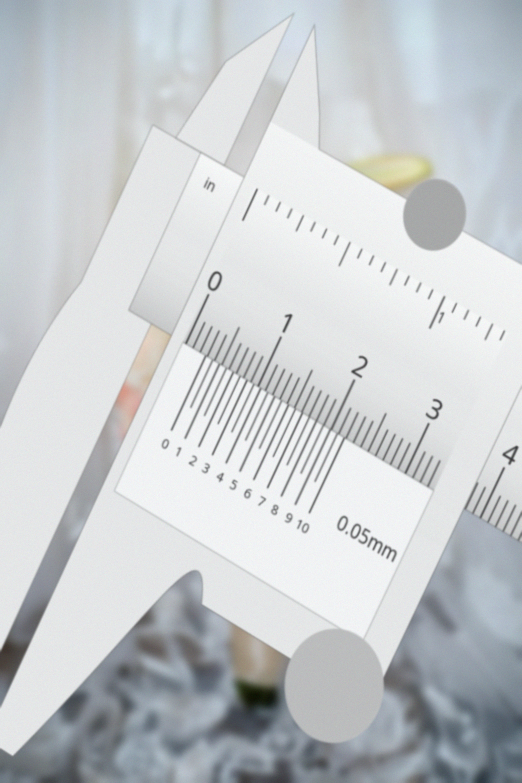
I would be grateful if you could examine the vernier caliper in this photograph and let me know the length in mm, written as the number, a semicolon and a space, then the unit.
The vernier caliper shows 2.8; mm
